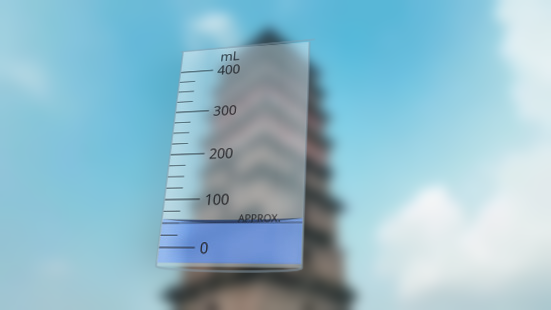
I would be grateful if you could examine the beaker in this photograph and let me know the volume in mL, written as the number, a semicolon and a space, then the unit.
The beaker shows 50; mL
